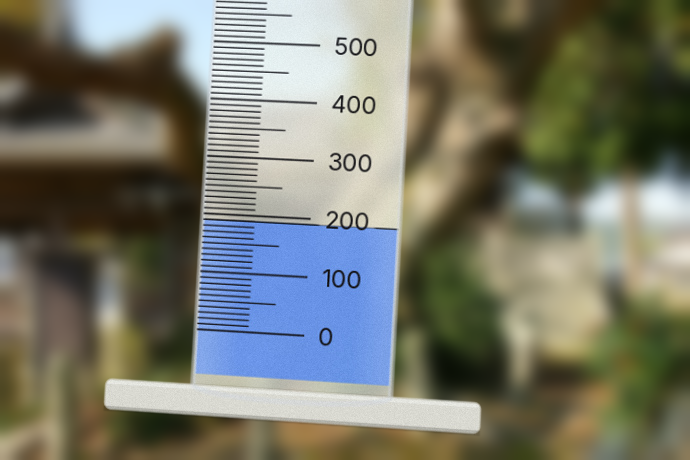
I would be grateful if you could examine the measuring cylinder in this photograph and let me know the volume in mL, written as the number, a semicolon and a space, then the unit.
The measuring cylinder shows 190; mL
